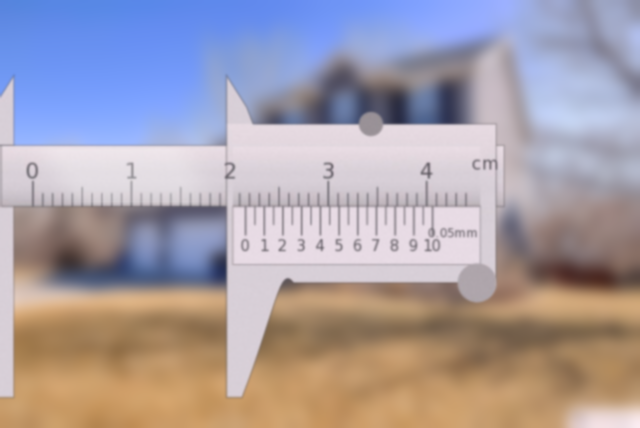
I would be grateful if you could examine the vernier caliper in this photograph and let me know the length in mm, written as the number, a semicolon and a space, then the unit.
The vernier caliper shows 21.6; mm
